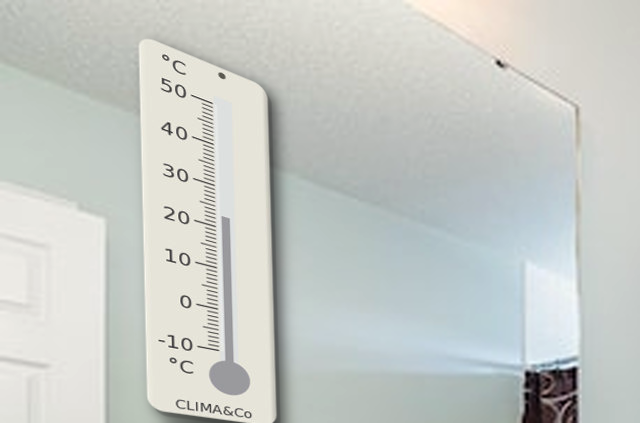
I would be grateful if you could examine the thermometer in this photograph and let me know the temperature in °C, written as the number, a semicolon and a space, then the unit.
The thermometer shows 23; °C
